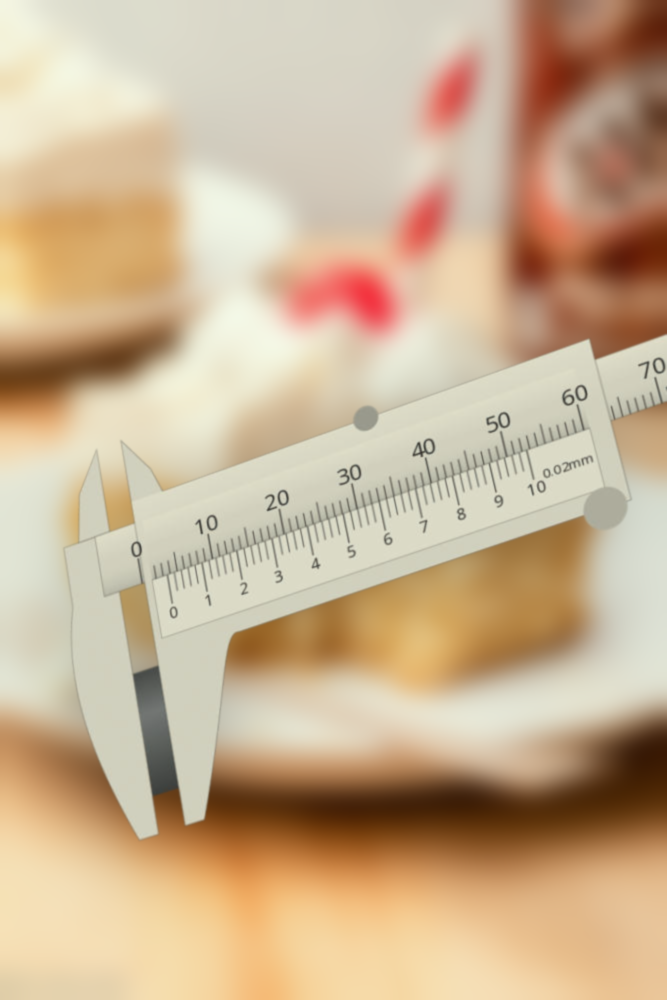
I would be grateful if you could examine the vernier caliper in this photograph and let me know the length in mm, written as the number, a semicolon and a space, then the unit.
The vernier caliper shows 3.6; mm
